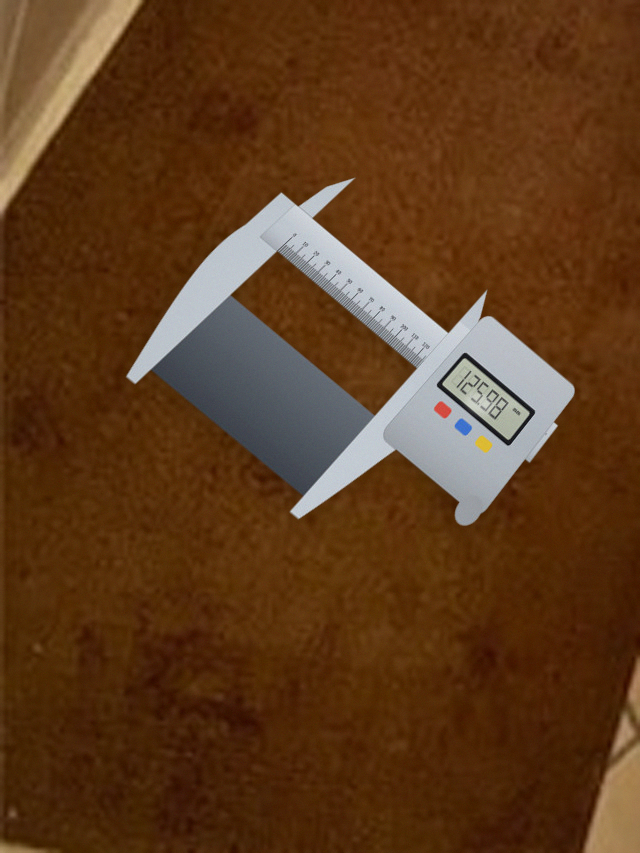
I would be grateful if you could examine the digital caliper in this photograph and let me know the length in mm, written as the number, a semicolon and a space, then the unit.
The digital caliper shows 125.98; mm
